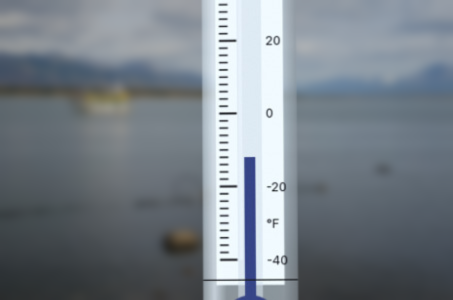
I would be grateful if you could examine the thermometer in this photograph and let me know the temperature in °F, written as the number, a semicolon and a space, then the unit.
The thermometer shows -12; °F
